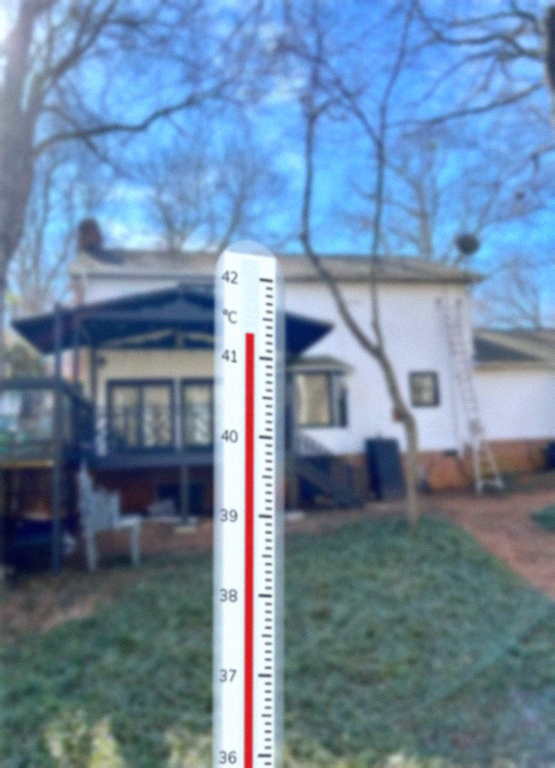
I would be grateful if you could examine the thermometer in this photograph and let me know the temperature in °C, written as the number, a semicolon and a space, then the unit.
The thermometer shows 41.3; °C
